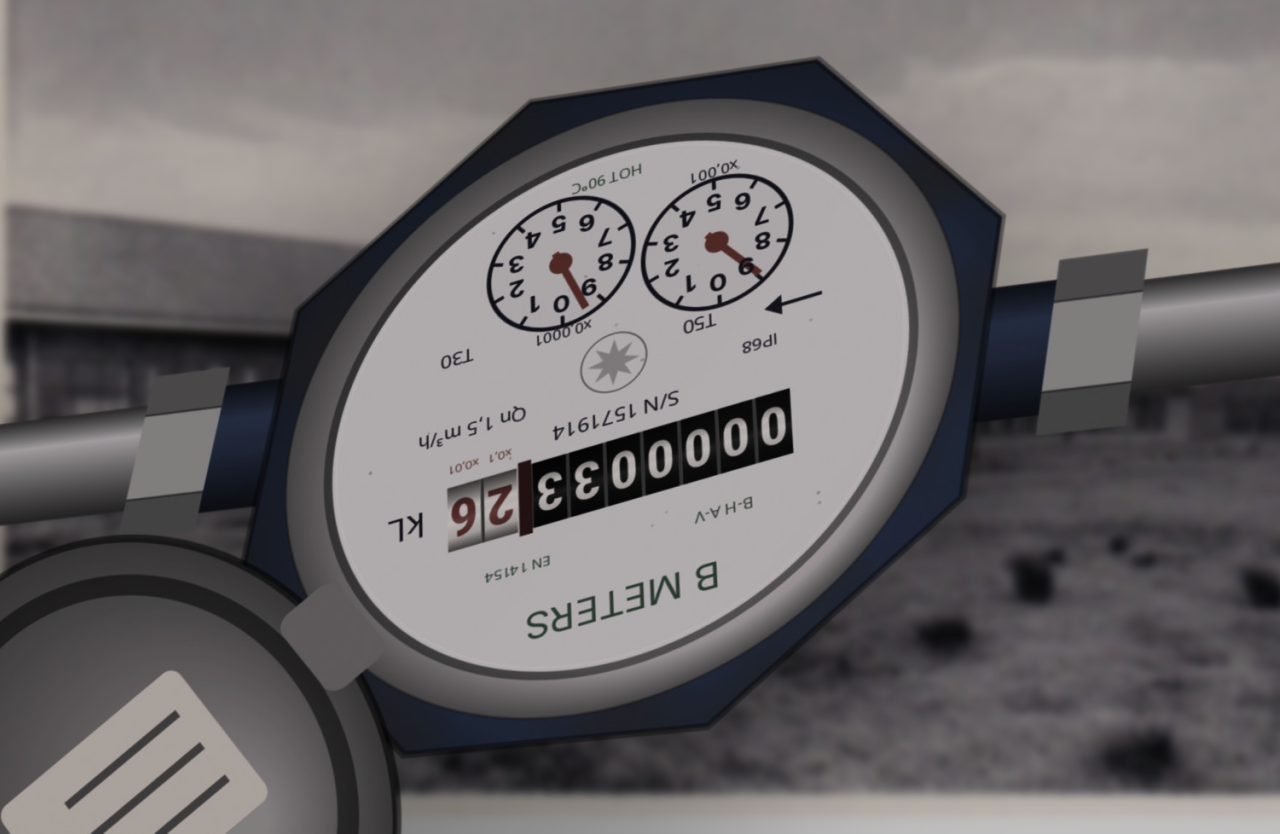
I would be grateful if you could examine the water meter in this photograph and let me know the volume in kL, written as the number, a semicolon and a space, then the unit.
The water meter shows 33.2689; kL
